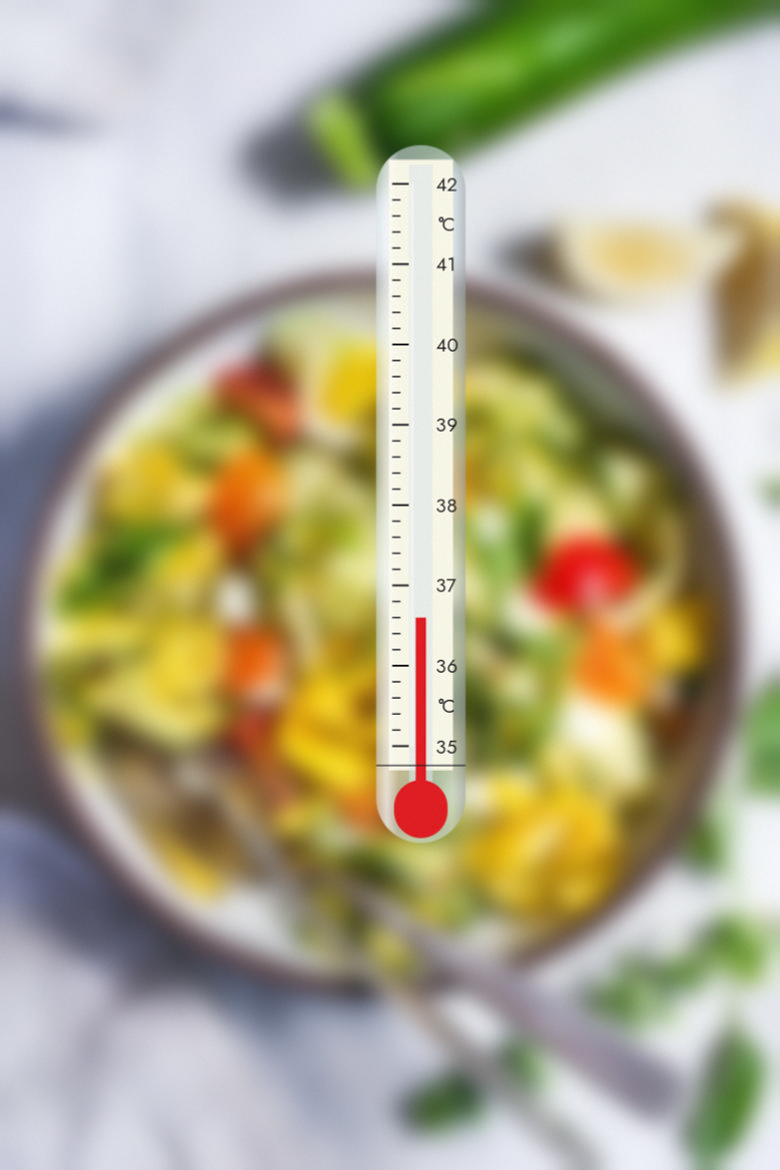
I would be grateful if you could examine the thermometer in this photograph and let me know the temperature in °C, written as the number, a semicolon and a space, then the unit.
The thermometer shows 36.6; °C
